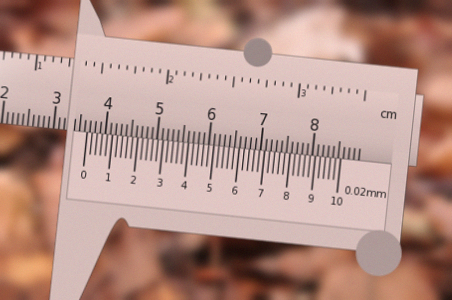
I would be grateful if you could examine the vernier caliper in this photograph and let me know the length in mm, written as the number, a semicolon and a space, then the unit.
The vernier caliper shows 36.5; mm
